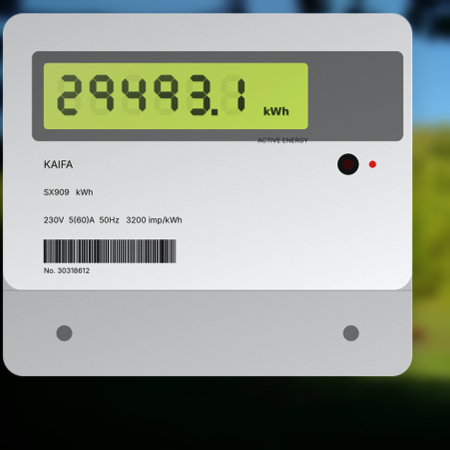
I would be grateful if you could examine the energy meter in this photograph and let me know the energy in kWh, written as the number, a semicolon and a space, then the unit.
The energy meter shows 29493.1; kWh
